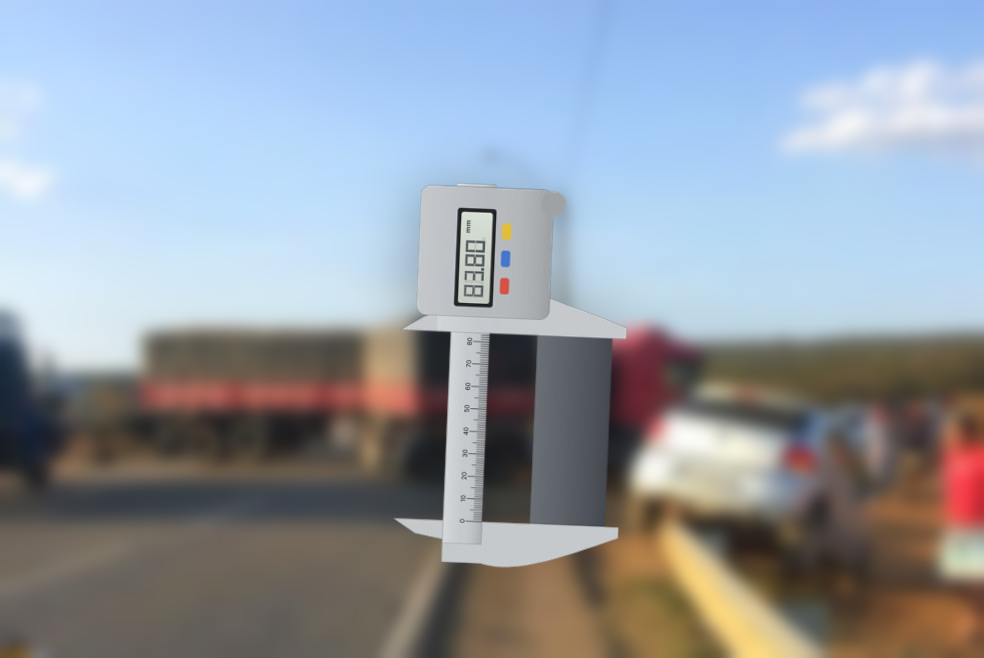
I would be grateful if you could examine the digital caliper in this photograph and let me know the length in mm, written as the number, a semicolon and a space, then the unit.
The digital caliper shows 83.80; mm
